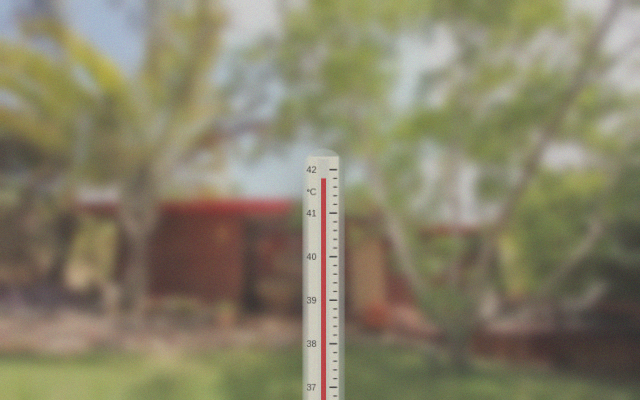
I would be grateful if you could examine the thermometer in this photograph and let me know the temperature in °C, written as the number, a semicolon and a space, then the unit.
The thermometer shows 41.8; °C
